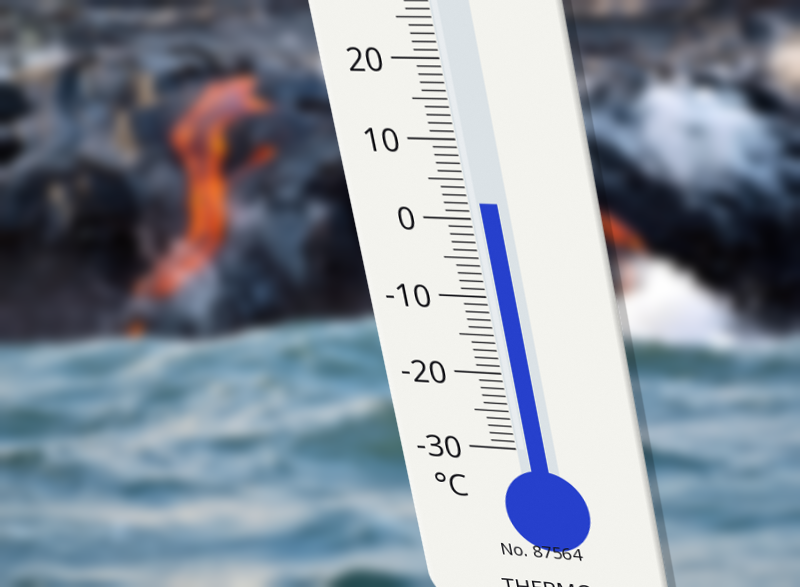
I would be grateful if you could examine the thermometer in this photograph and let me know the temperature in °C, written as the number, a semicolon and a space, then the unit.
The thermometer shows 2; °C
